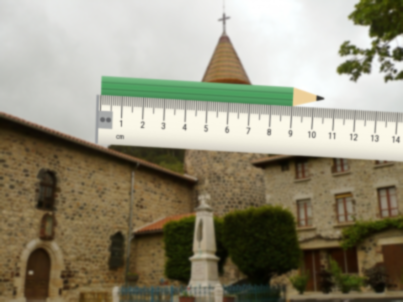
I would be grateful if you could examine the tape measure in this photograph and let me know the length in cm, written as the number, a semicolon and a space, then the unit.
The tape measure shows 10.5; cm
